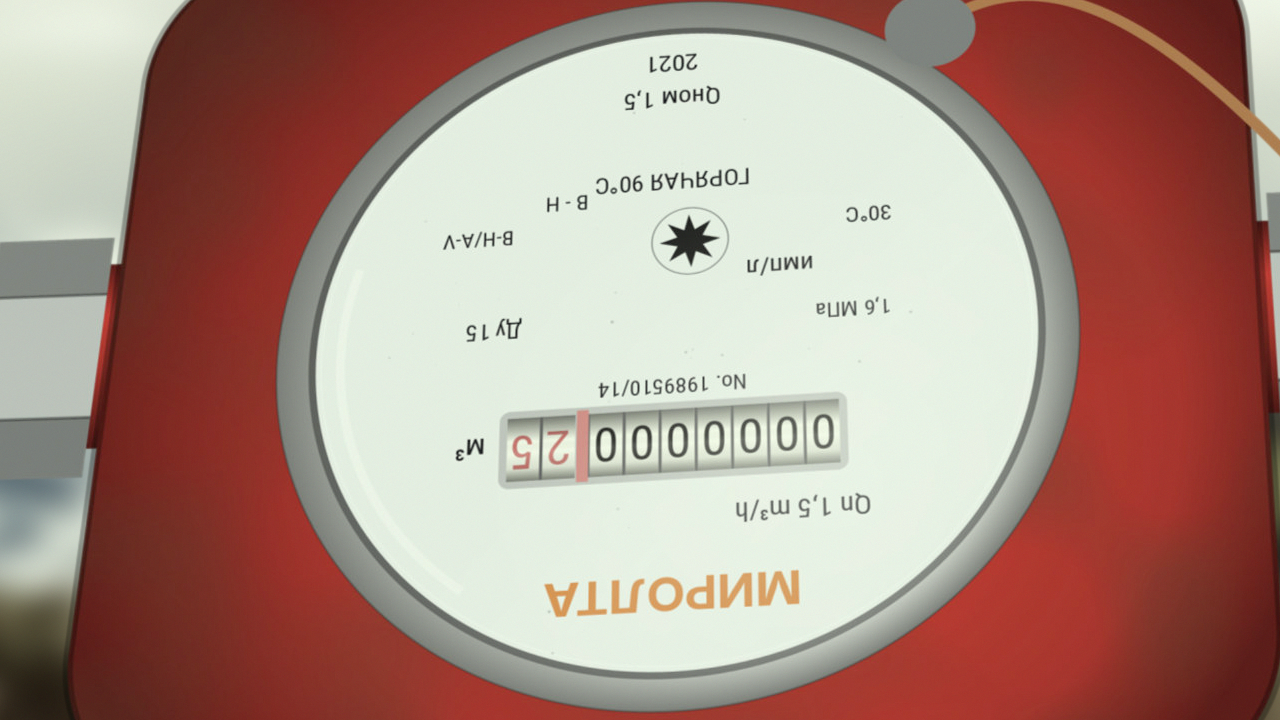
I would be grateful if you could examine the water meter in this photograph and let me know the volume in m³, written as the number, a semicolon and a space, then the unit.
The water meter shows 0.25; m³
